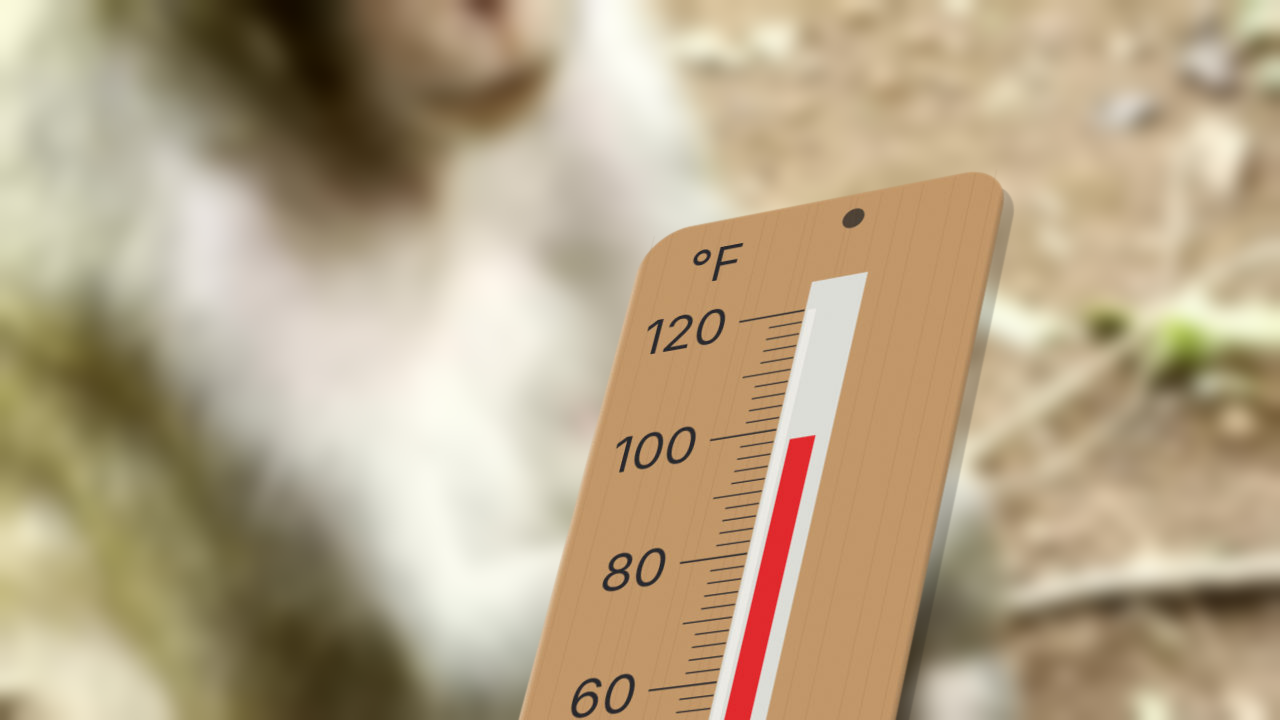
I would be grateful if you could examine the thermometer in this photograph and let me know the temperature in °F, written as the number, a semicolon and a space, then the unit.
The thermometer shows 98; °F
